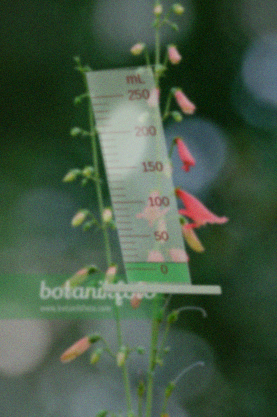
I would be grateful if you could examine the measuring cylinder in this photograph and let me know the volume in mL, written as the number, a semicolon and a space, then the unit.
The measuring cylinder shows 10; mL
